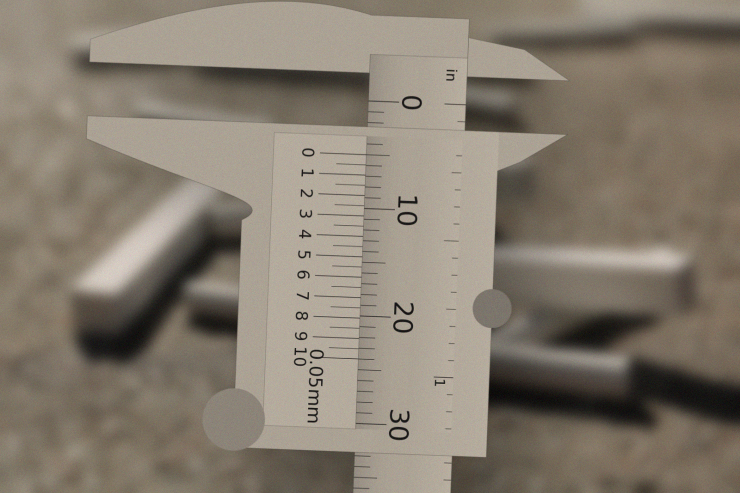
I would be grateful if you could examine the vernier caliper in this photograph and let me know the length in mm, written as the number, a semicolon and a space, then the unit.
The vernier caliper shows 5.0; mm
